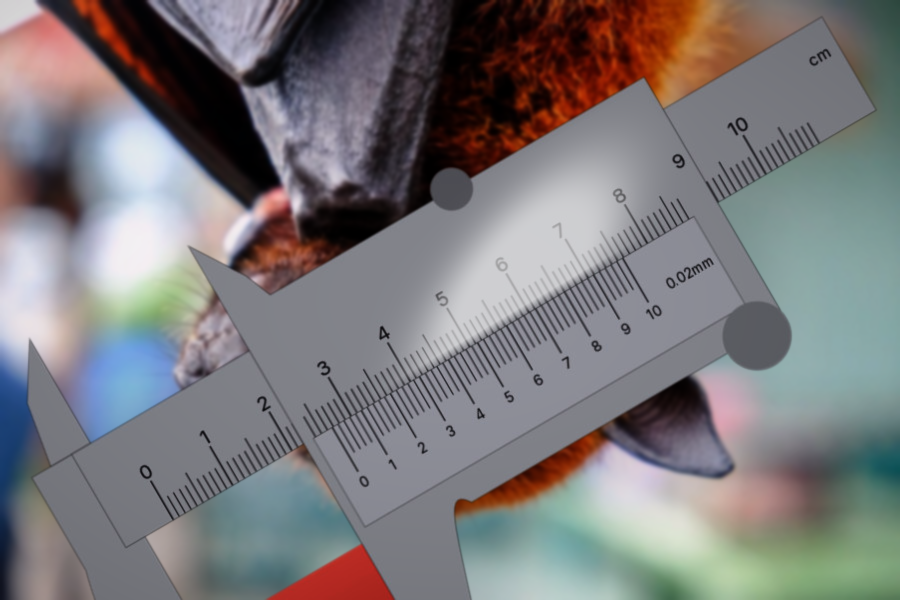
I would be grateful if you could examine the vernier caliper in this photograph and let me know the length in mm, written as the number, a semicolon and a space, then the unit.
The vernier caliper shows 26.8; mm
